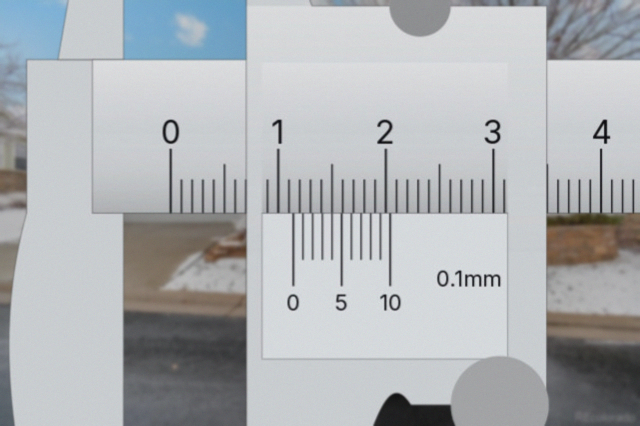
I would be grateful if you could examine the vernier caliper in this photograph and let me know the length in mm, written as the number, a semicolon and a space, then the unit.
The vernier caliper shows 11.4; mm
